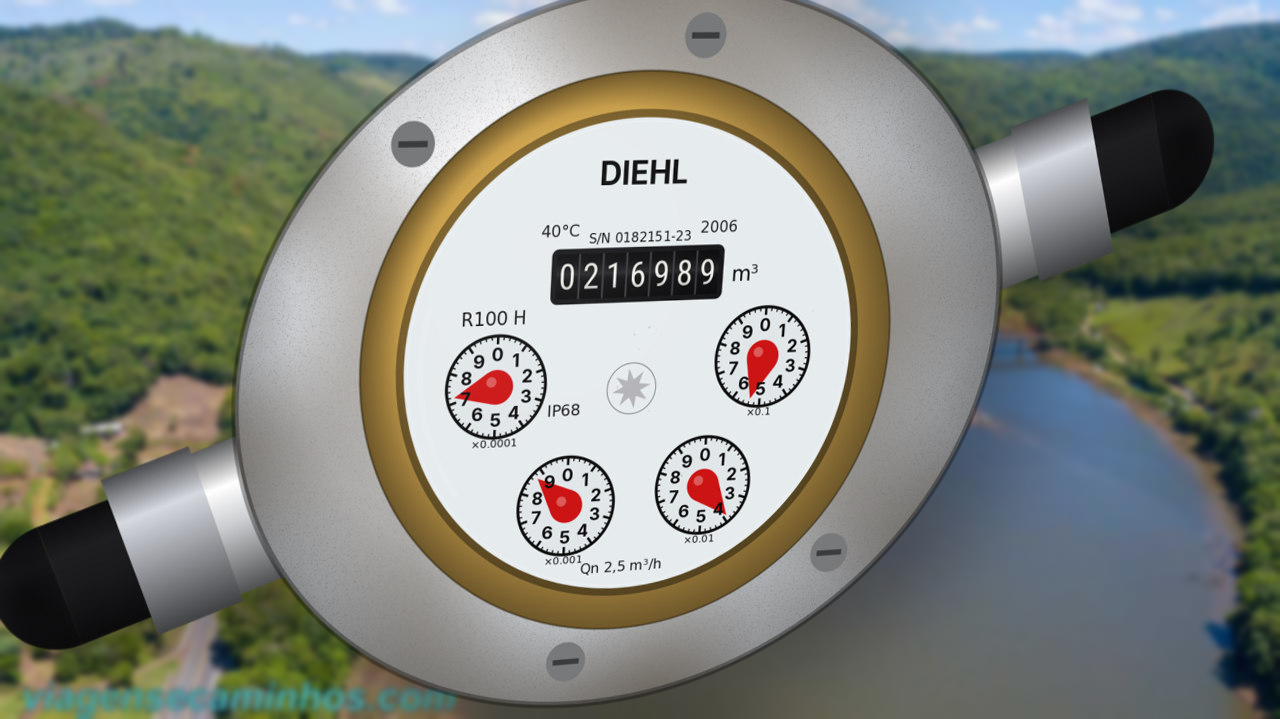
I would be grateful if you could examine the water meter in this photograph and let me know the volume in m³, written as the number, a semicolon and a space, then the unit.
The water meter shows 216989.5387; m³
